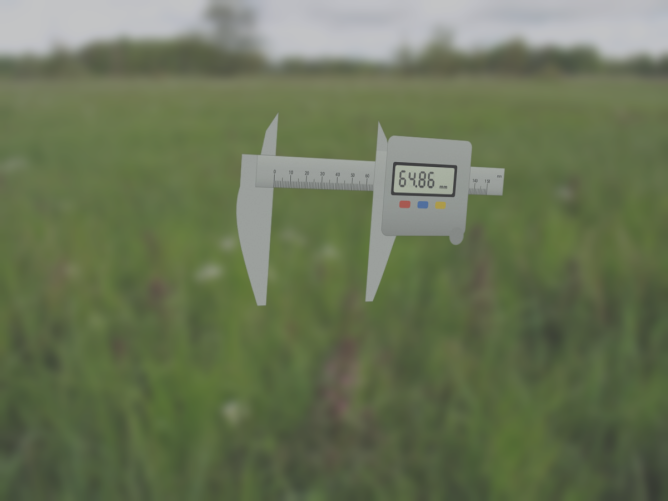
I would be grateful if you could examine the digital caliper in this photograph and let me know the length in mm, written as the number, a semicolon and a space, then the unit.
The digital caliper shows 64.86; mm
